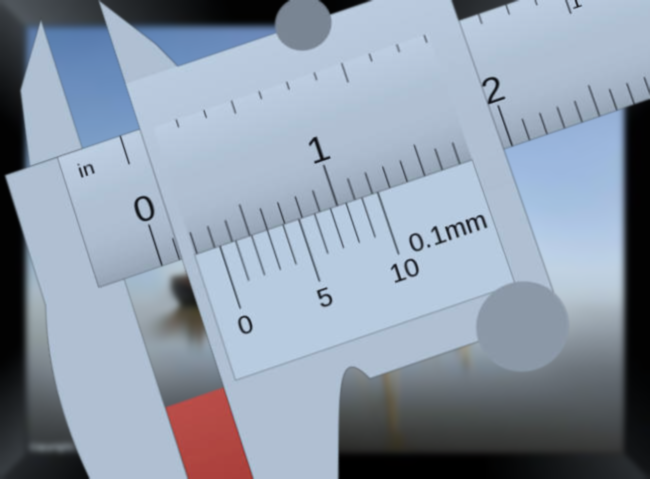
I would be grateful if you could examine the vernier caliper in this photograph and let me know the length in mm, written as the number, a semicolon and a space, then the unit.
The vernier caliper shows 3.3; mm
